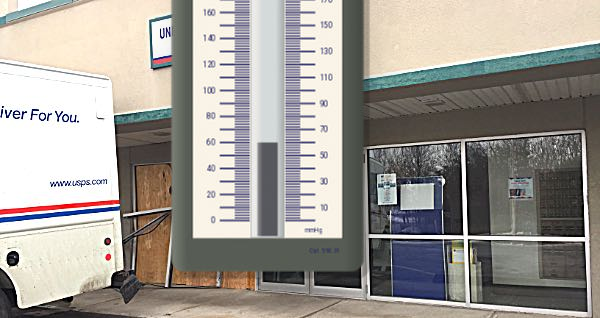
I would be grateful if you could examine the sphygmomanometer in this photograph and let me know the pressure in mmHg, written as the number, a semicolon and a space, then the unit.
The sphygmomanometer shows 60; mmHg
